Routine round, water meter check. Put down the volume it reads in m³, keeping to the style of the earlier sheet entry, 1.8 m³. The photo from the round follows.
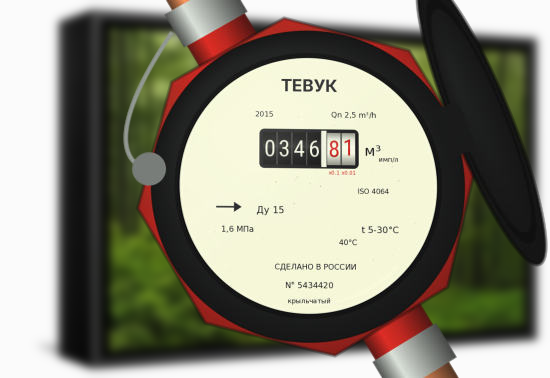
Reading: 346.81 m³
